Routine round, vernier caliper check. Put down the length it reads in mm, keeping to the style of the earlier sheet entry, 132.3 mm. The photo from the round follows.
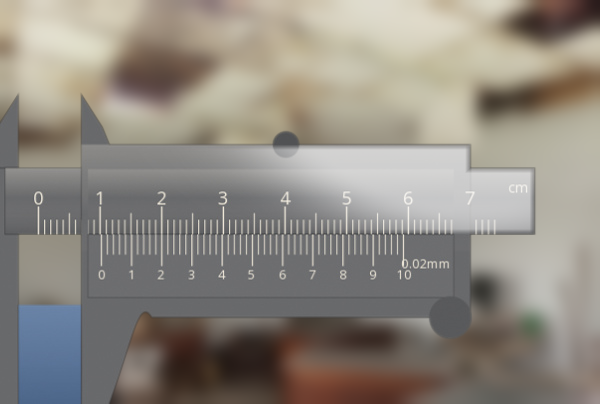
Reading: 10.2 mm
